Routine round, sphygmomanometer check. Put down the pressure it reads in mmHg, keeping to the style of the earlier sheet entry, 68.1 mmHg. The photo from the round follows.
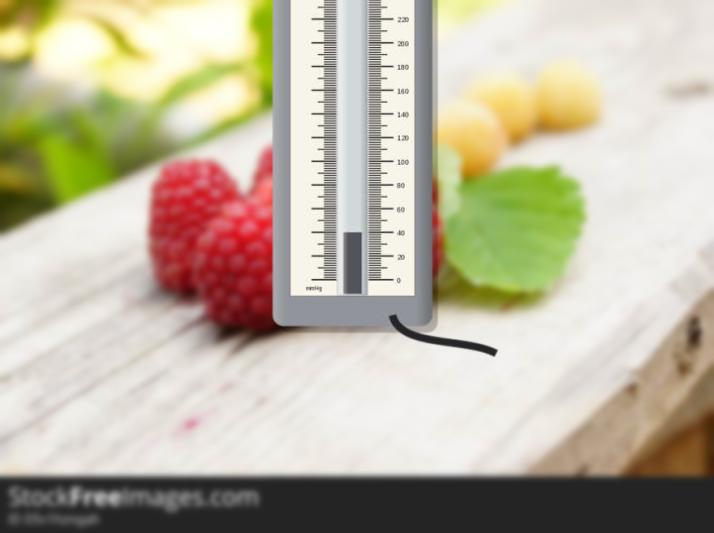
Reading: 40 mmHg
